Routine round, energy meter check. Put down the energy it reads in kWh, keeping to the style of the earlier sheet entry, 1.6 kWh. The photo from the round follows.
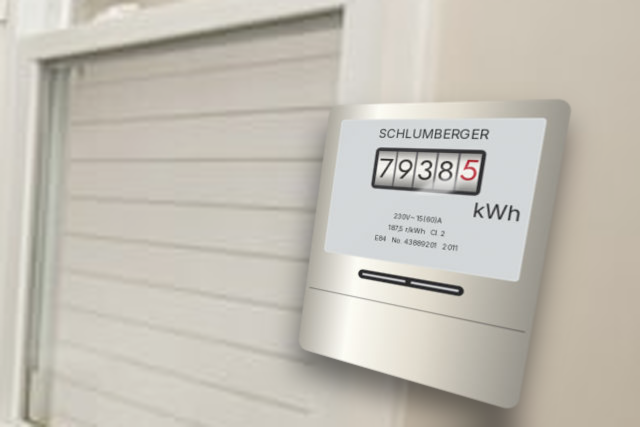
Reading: 7938.5 kWh
